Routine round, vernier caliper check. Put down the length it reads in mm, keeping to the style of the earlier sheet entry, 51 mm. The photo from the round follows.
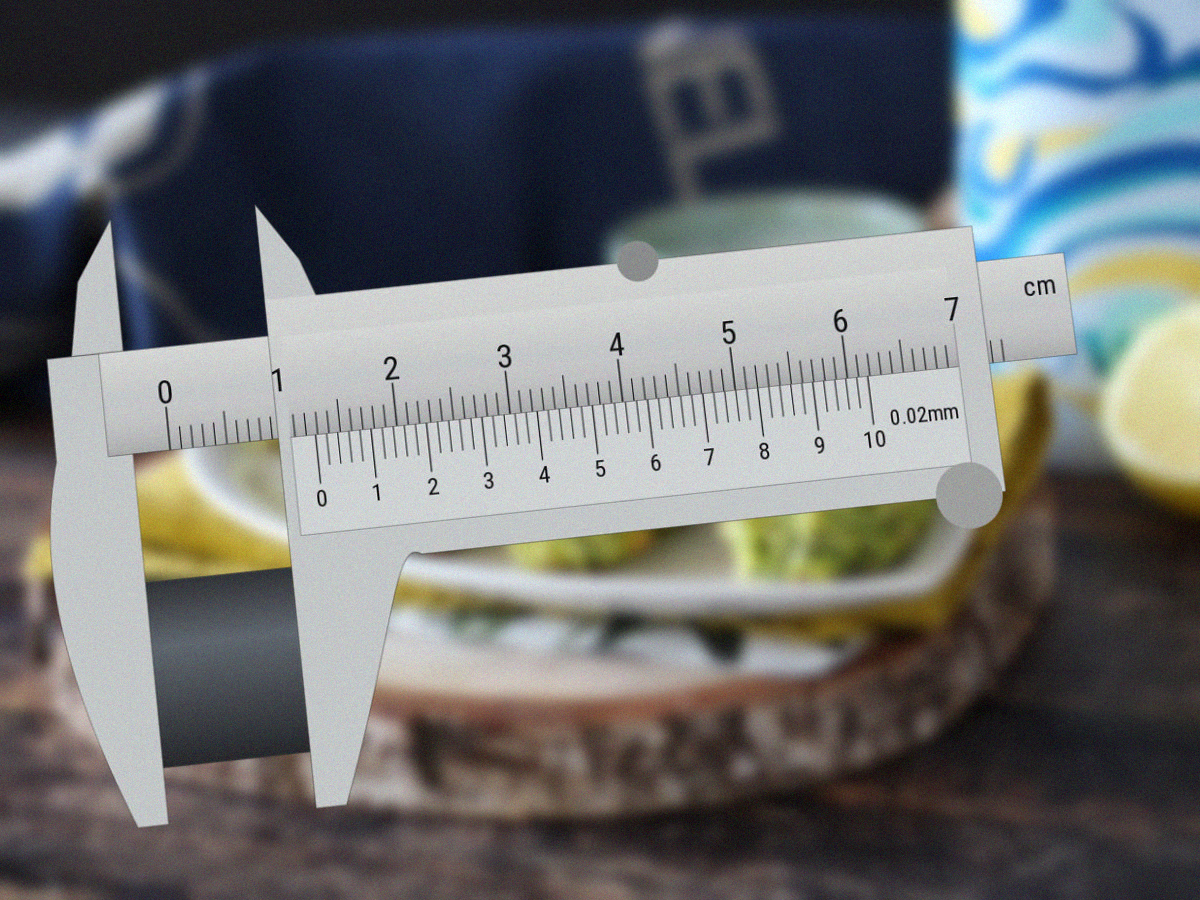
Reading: 12.8 mm
